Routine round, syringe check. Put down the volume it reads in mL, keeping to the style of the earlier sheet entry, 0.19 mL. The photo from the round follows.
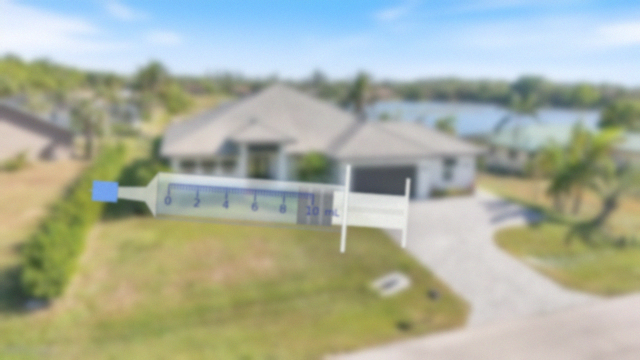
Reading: 9 mL
